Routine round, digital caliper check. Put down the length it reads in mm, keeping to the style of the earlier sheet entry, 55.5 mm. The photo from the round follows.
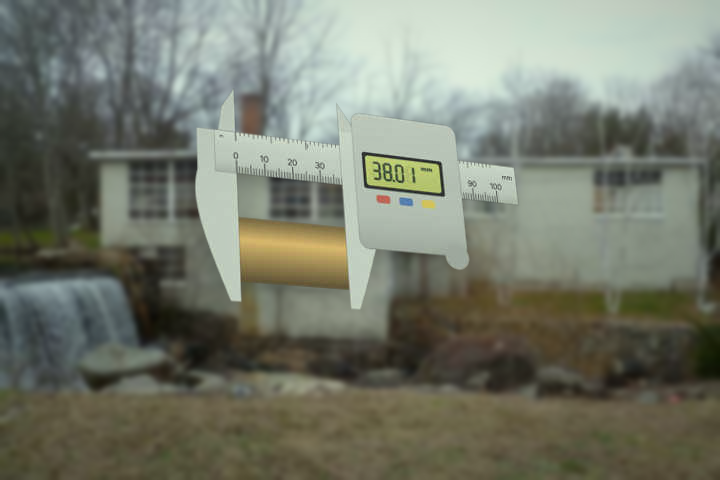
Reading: 38.01 mm
